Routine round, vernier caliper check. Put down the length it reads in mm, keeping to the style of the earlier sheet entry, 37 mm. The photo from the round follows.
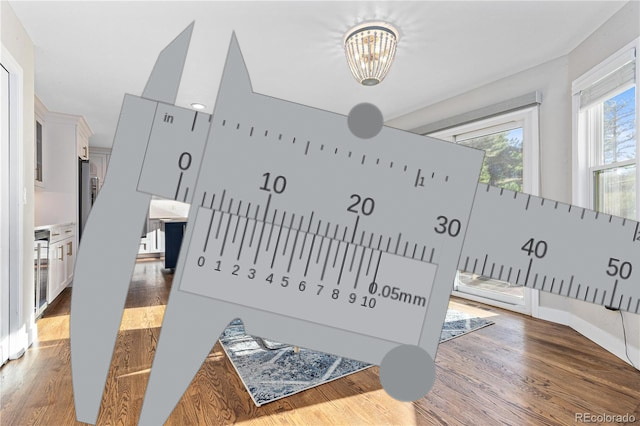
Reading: 4.4 mm
